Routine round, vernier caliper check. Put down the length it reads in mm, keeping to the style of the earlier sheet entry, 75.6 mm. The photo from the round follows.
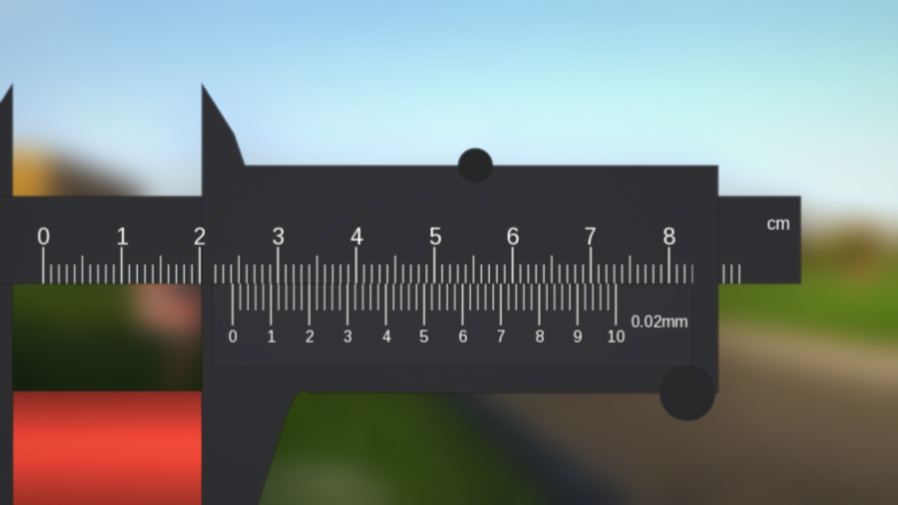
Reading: 24.2 mm
